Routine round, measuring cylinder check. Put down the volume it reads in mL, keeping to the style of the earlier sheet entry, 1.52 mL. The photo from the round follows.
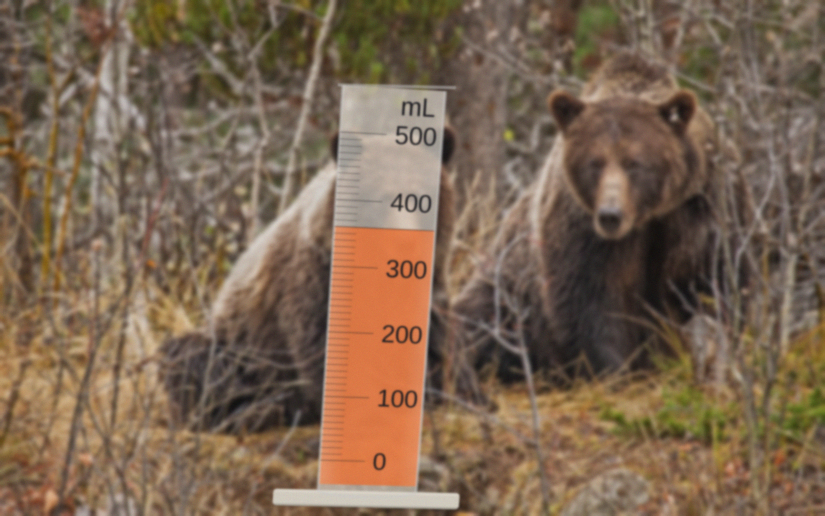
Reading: 360 mL
